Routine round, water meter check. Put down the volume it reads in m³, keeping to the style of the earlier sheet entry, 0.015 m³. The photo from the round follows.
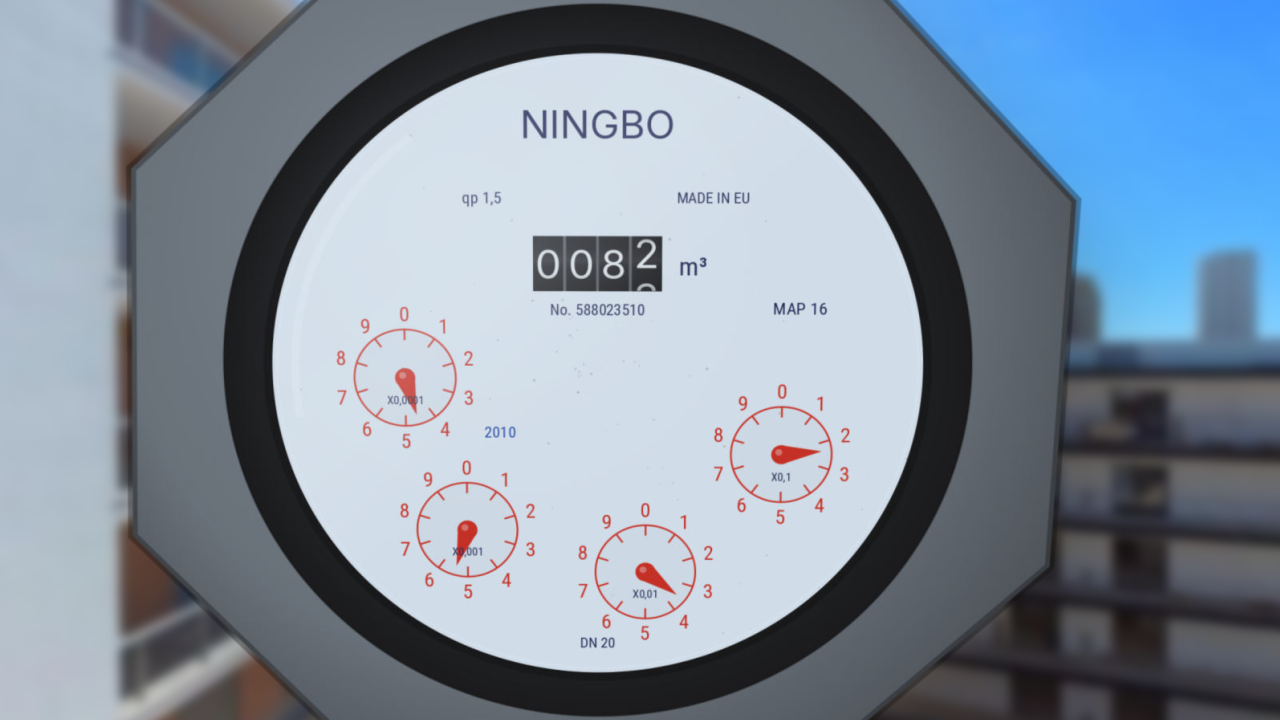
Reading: 82.2354 m³
